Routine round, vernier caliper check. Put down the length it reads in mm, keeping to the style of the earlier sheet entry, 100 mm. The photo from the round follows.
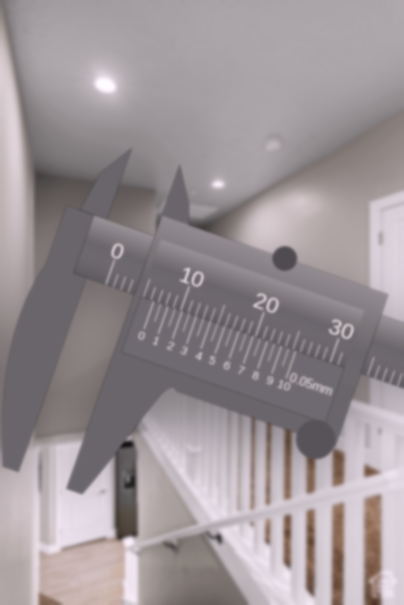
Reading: 6.4 mm
